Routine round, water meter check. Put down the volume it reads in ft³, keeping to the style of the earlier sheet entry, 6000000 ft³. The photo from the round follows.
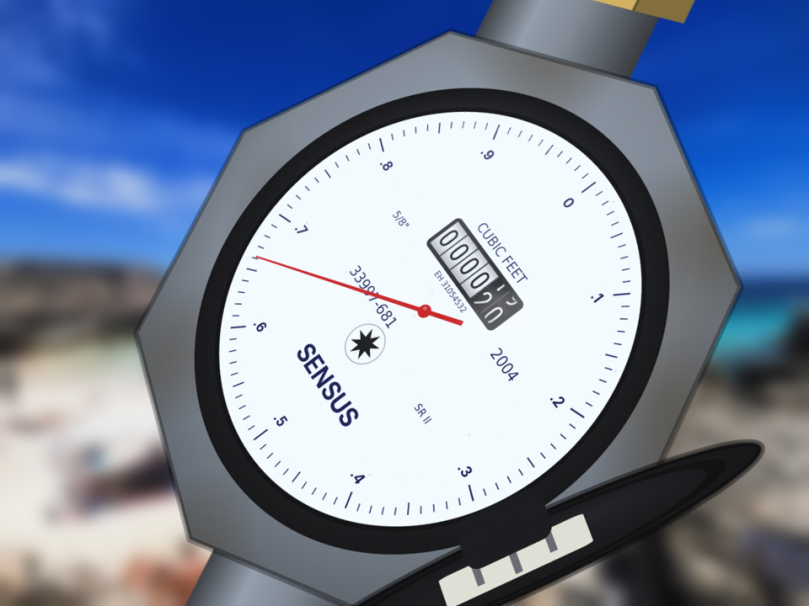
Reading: 19.66 ft³
